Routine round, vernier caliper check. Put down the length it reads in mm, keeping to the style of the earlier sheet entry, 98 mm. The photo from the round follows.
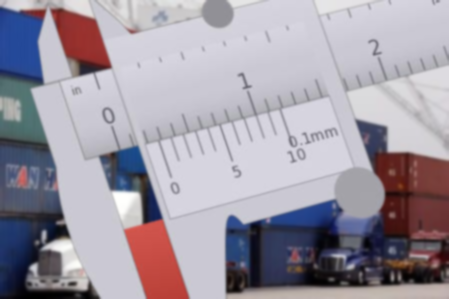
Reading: 2.8 mm
